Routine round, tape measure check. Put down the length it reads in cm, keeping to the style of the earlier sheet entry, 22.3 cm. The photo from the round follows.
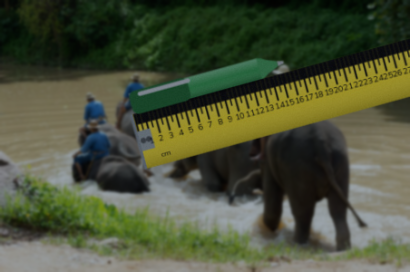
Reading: 15.5 cm
